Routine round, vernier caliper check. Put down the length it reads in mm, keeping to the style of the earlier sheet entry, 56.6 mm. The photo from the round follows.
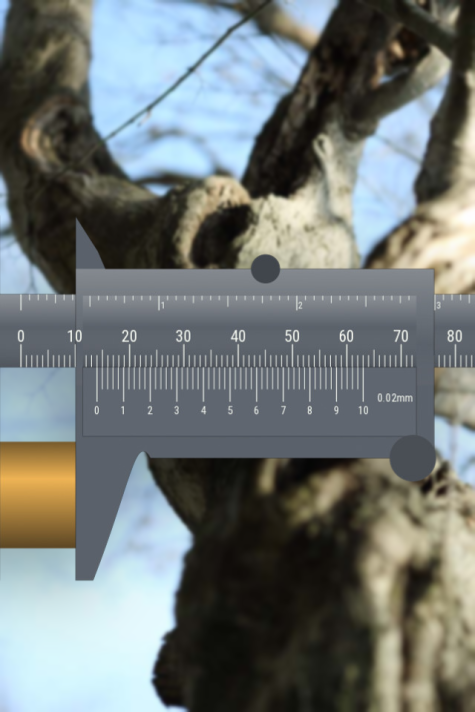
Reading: 14.0 mm
